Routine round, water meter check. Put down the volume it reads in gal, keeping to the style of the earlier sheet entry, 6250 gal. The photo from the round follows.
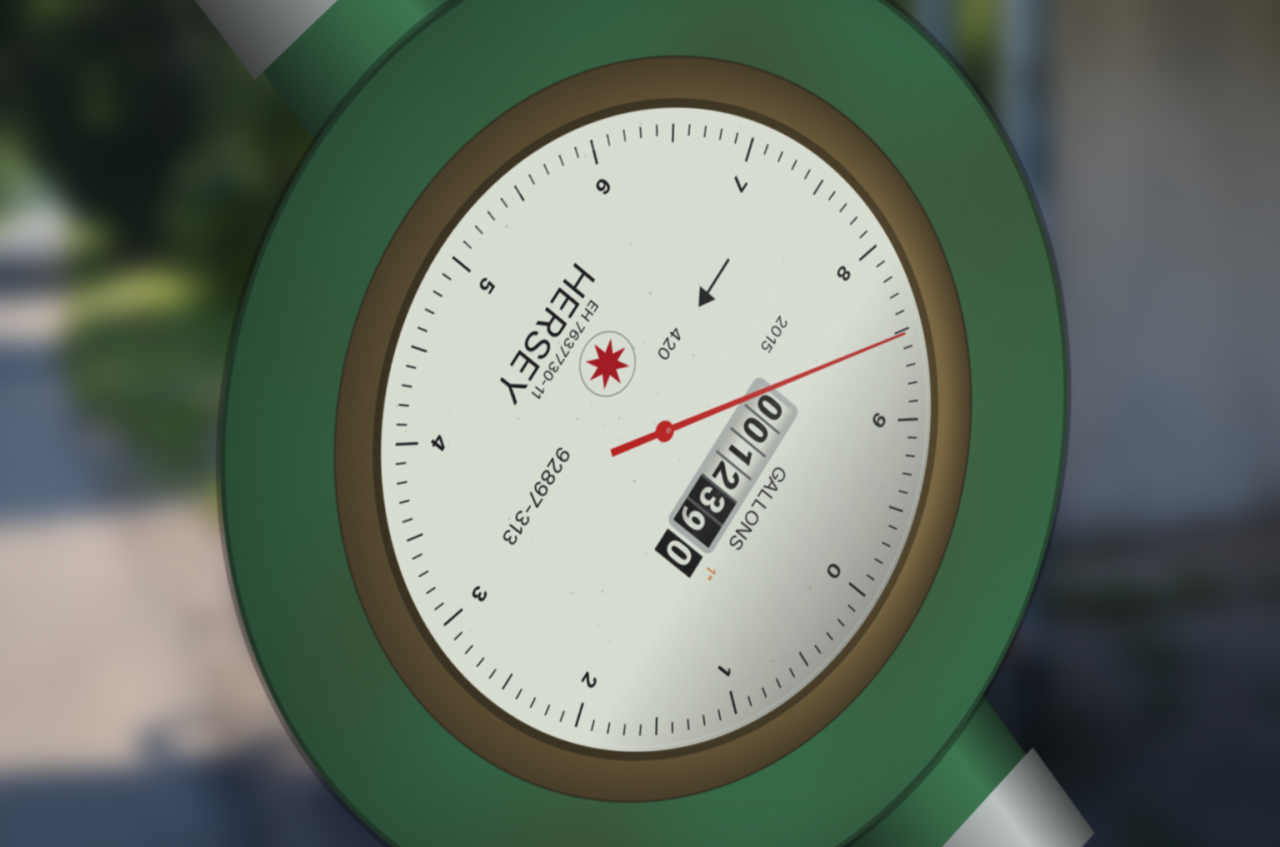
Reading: 12388.5 gal
